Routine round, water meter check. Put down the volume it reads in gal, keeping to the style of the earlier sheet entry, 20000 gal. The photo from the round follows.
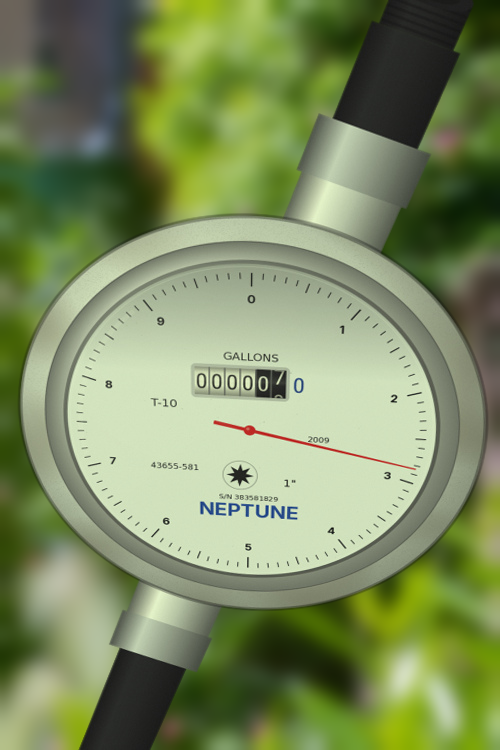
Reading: 72.8 gal
